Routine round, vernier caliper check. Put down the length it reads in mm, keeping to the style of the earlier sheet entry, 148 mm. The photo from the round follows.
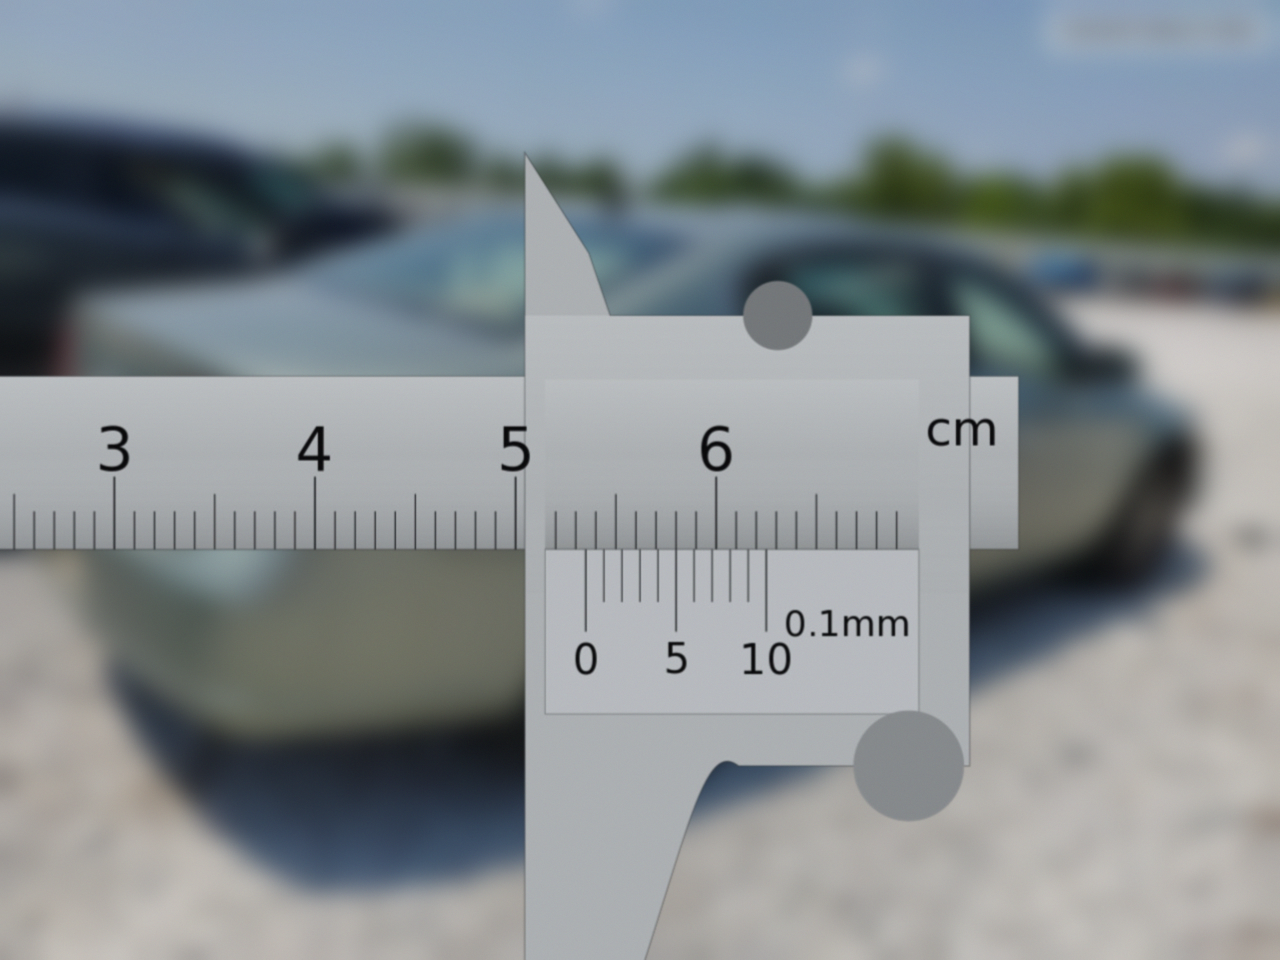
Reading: 53.5 mm
